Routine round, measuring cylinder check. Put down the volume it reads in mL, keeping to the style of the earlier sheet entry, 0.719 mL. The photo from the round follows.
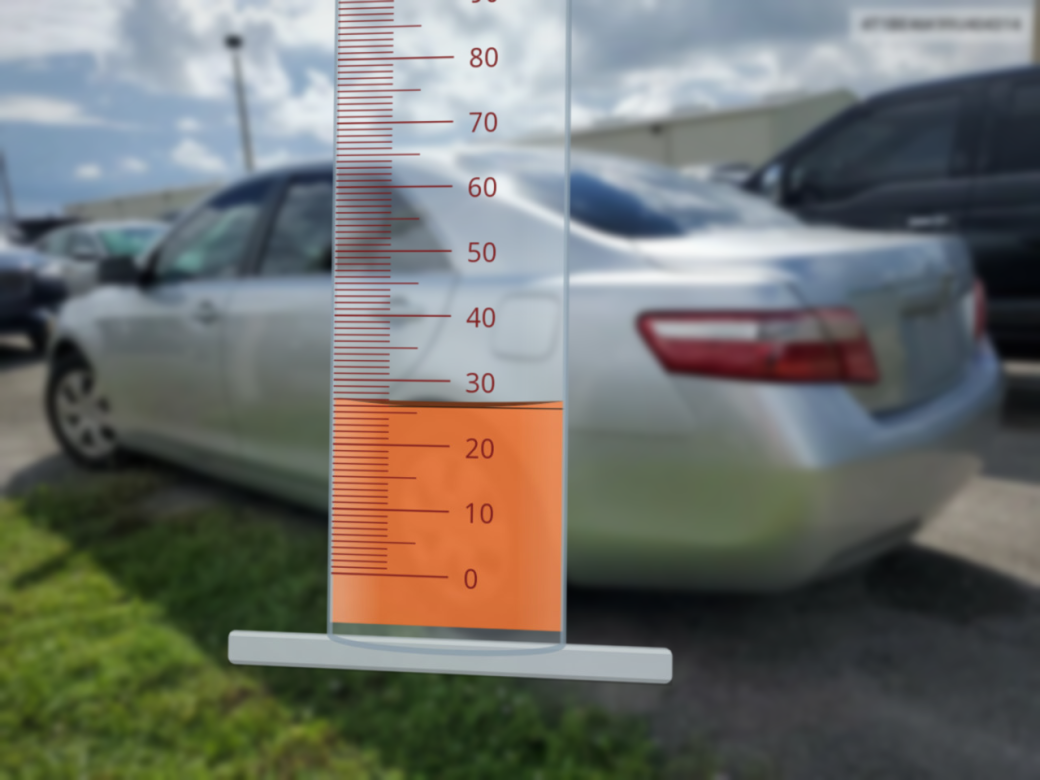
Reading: 26 mL
